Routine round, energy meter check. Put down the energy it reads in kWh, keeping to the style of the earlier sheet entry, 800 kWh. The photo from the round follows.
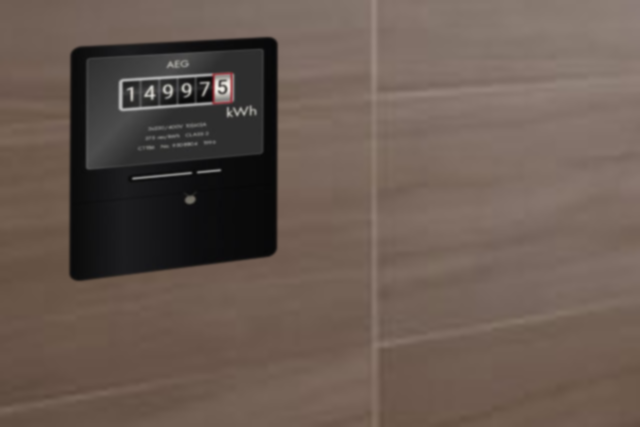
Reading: 14997.5 kWh
